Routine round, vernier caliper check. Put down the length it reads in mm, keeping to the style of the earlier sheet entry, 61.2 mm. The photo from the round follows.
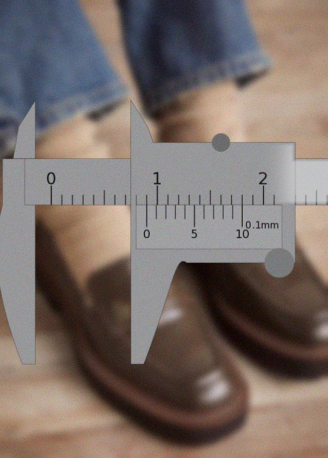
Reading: 9.0 mm
